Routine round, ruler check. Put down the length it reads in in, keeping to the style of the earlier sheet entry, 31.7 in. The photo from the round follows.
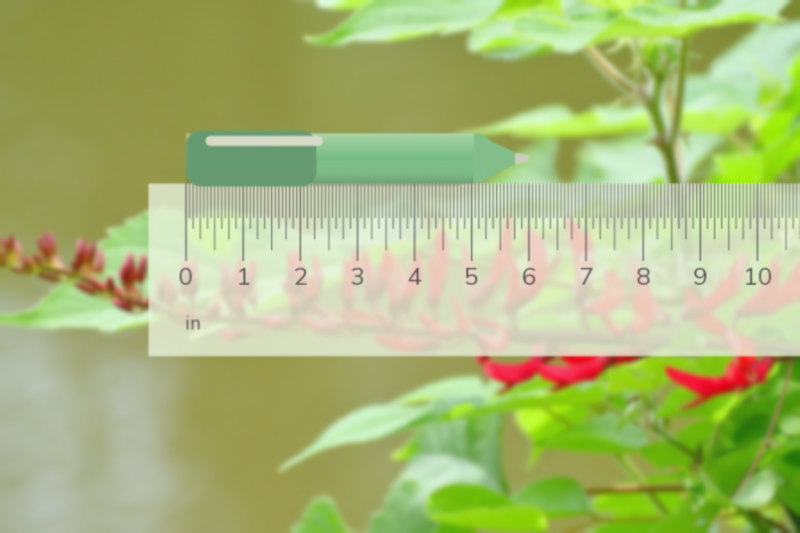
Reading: 6 in
